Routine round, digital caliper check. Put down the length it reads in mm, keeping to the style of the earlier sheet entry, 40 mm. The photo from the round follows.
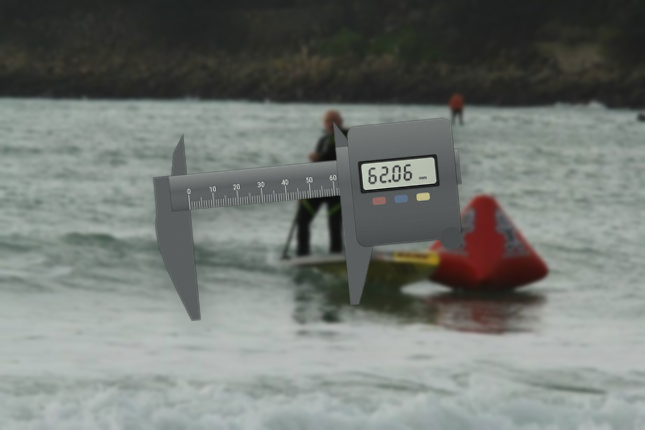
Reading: 62.06 mm
